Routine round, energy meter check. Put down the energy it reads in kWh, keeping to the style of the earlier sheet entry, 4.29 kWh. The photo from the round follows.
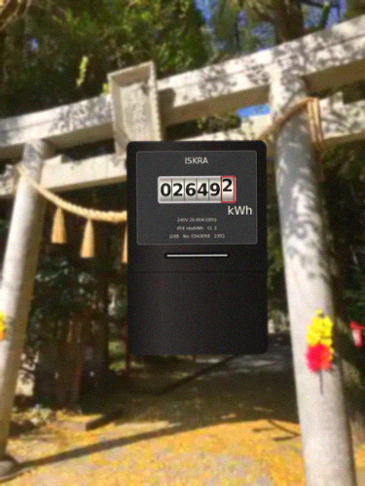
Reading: 2649.2 kWh
